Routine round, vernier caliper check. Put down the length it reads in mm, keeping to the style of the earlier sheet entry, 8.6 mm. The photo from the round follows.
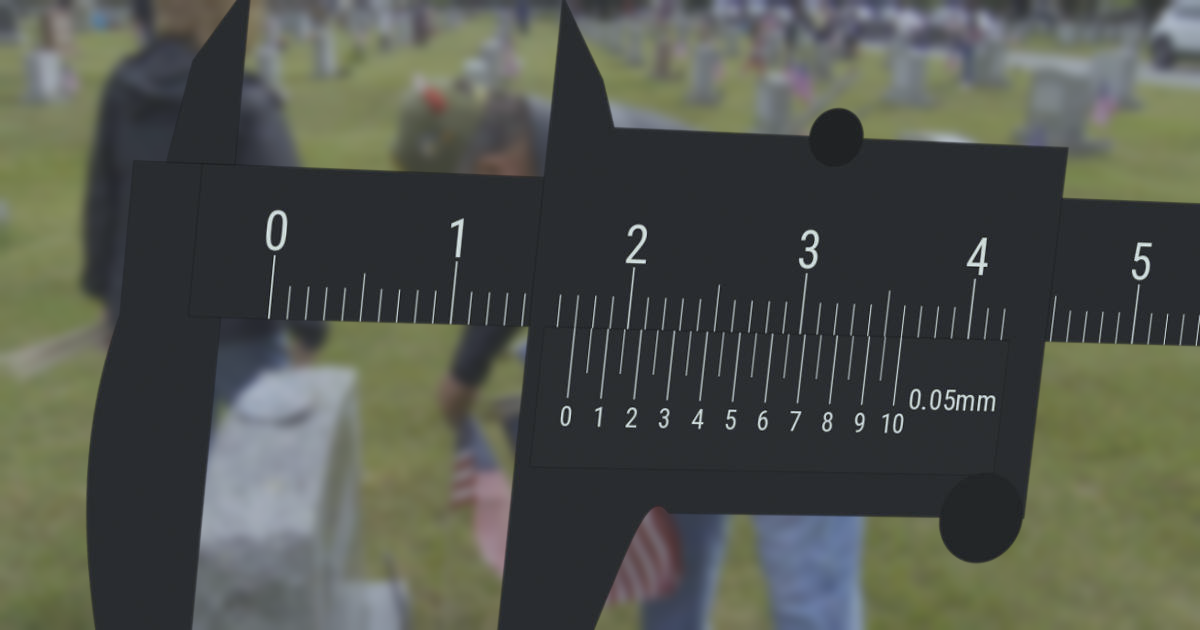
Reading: 17.0 mm
